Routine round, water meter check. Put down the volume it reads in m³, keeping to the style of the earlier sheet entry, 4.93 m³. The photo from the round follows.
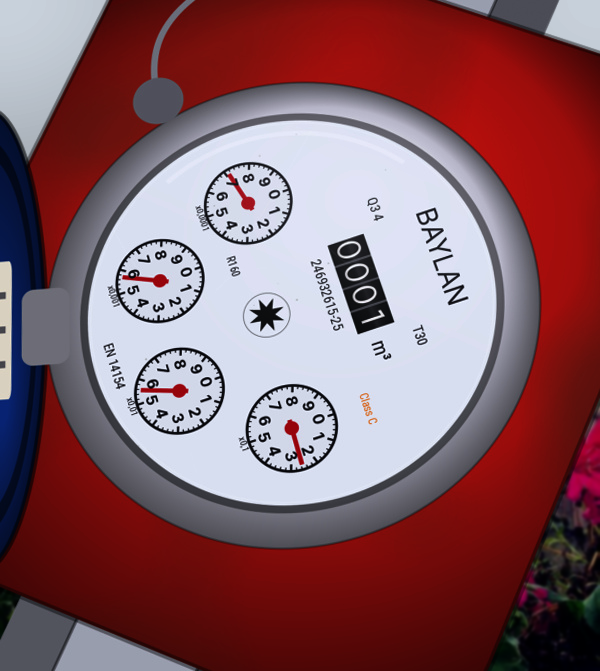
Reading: 1.2557 m³
